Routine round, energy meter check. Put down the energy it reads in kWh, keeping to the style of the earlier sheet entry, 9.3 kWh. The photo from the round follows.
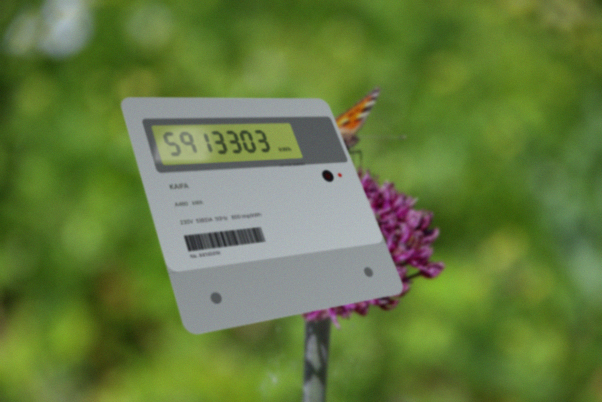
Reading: 5913303 kWh
